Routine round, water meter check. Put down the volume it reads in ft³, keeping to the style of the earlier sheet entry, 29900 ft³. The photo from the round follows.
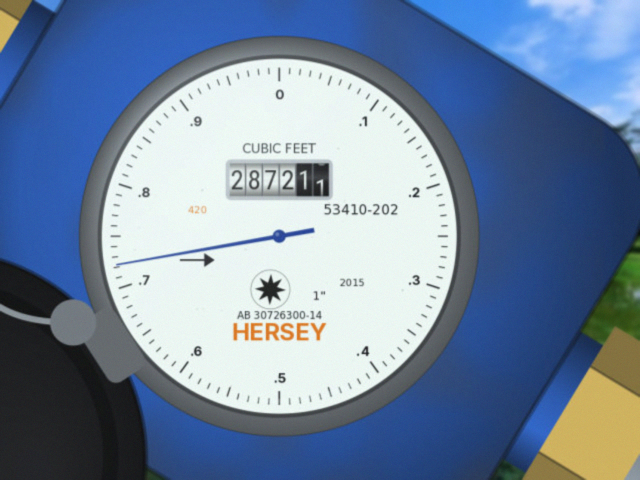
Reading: 287210.72 ft³
